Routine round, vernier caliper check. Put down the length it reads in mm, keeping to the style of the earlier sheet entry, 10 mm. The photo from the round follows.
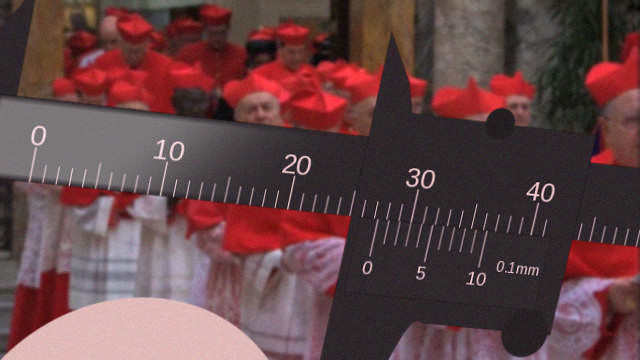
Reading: 27.3 mm
